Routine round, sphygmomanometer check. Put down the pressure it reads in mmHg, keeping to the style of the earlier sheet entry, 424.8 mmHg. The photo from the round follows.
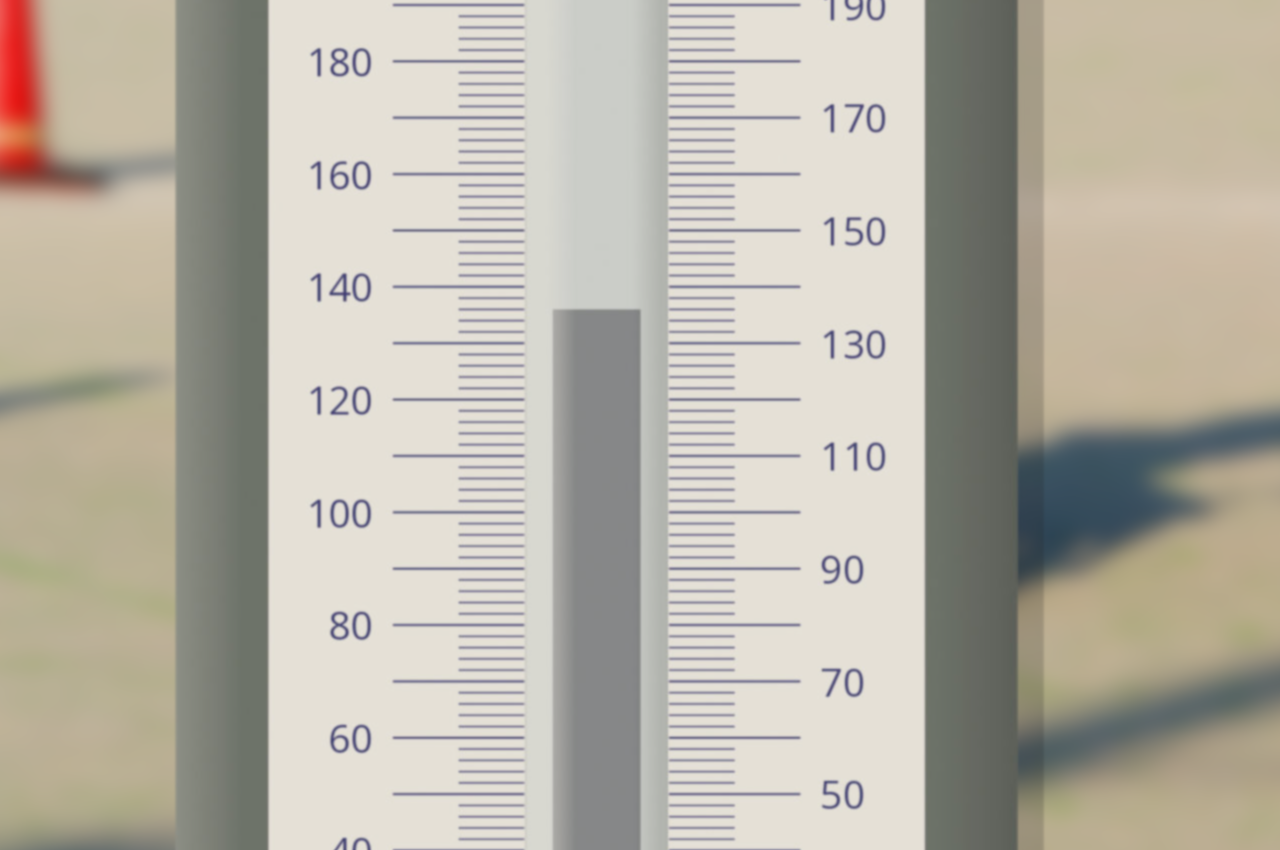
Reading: 136 mmHg
